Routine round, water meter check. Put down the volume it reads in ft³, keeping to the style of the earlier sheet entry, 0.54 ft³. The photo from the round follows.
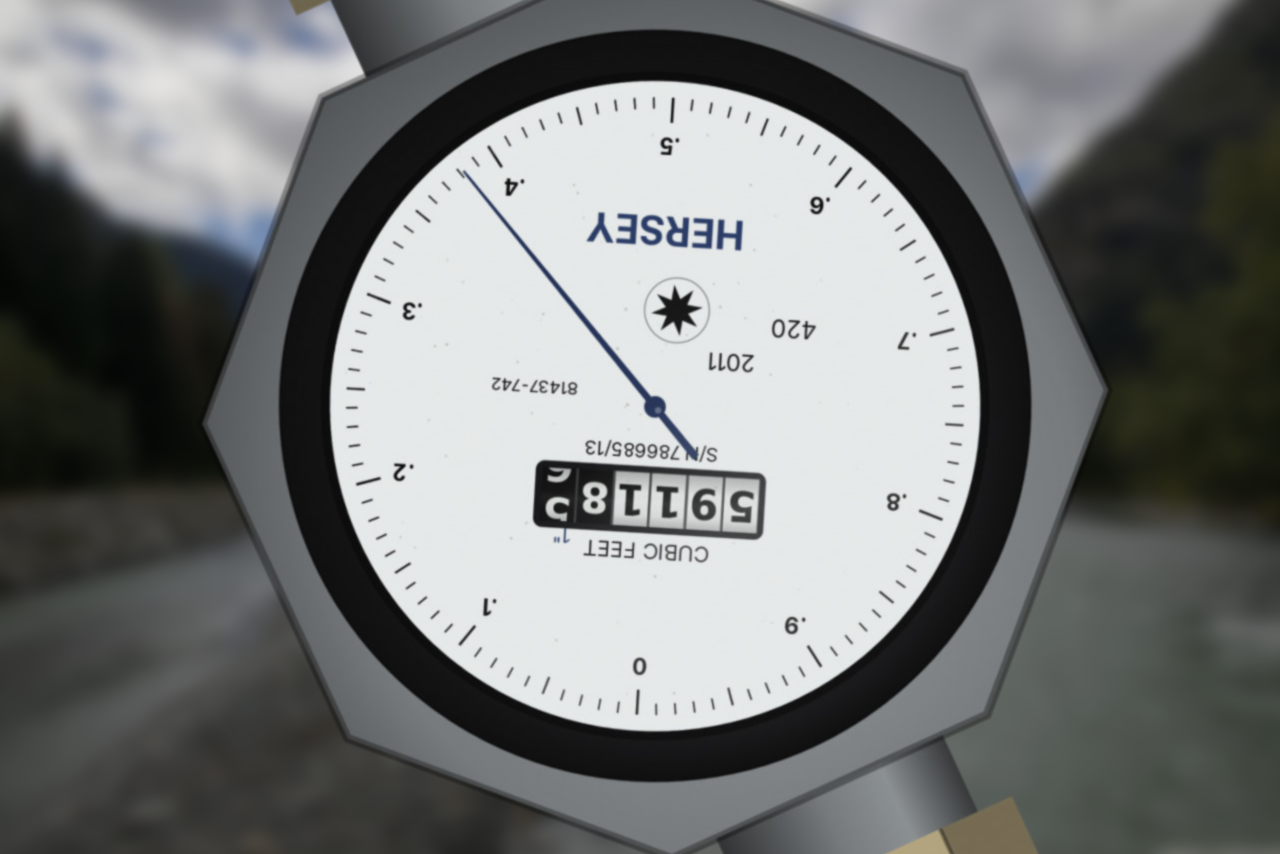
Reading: 591185.38 ft³
